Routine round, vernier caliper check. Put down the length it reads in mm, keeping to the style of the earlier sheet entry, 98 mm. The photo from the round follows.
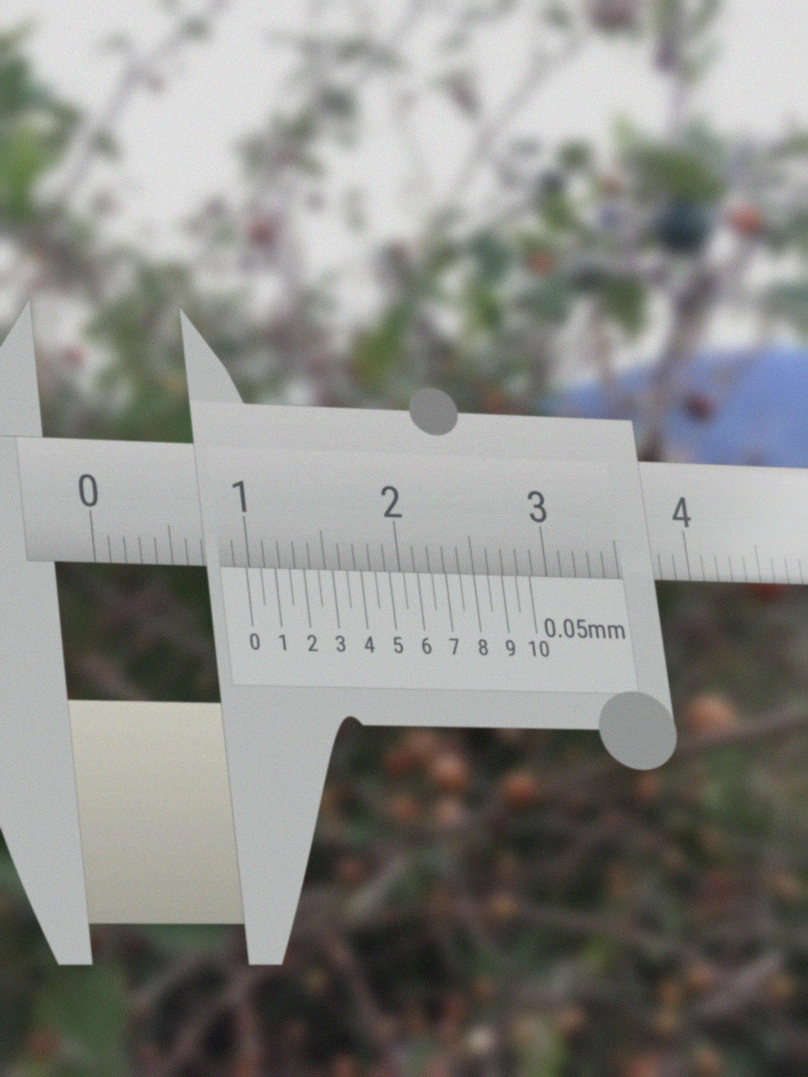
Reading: 9.8 mm
